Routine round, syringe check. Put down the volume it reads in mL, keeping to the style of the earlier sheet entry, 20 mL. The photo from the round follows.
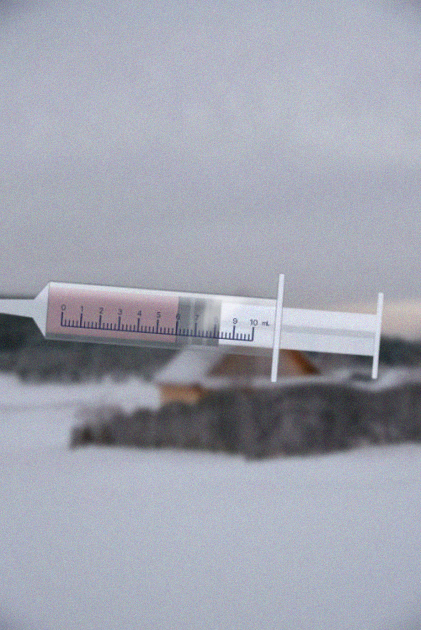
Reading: 6 mL
